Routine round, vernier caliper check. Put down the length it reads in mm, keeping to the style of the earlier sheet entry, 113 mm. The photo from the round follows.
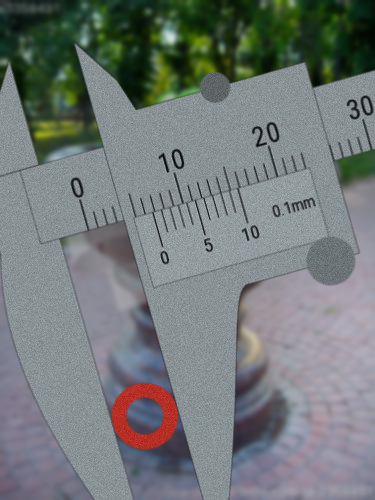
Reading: 6.8 mm
